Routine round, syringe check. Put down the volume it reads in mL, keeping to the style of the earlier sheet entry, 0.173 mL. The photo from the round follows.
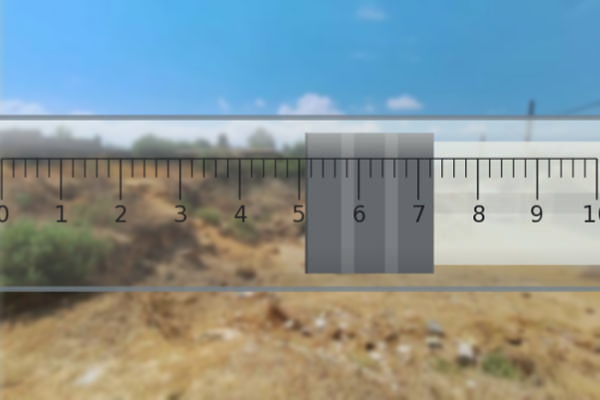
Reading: 5.1 mL
